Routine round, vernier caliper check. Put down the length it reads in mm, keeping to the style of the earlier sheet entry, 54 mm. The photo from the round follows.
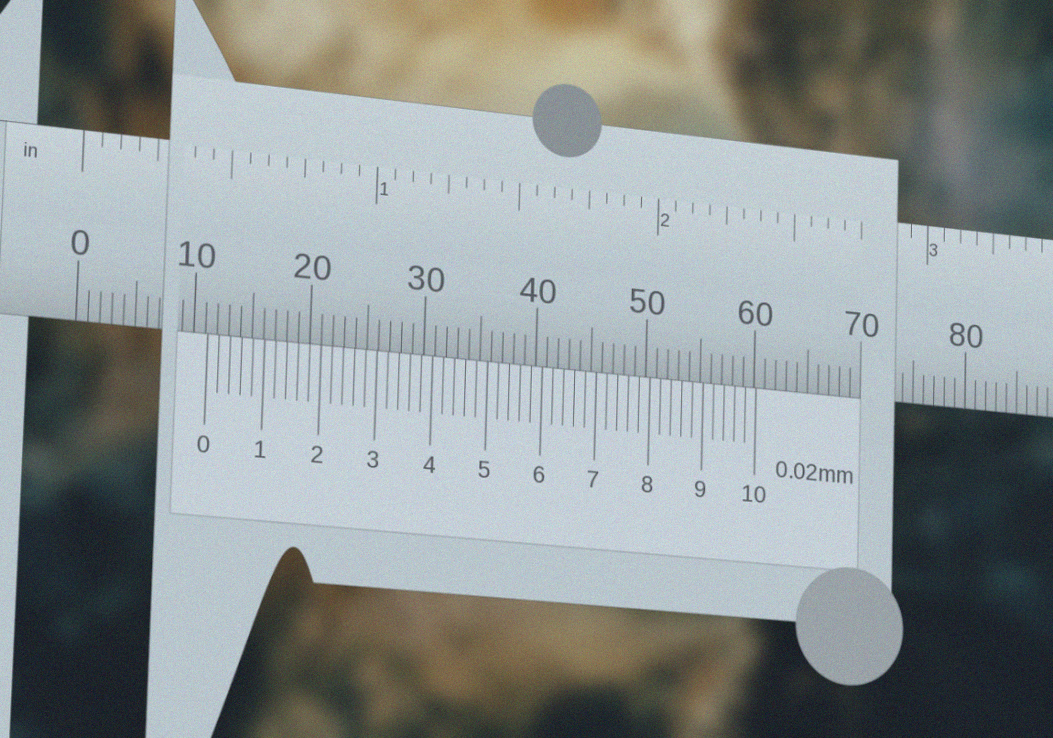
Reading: 11.2 mm
